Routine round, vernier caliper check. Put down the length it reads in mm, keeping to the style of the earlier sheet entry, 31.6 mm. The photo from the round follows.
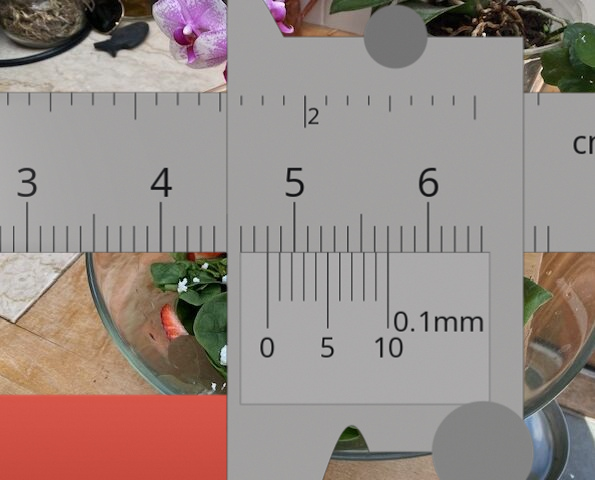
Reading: 48.0 mm
